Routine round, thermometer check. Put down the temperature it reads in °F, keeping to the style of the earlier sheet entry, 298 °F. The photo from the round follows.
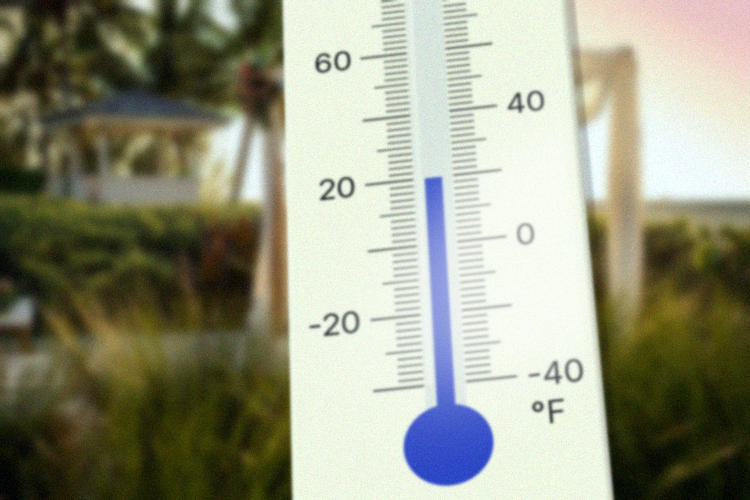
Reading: 20 °F
